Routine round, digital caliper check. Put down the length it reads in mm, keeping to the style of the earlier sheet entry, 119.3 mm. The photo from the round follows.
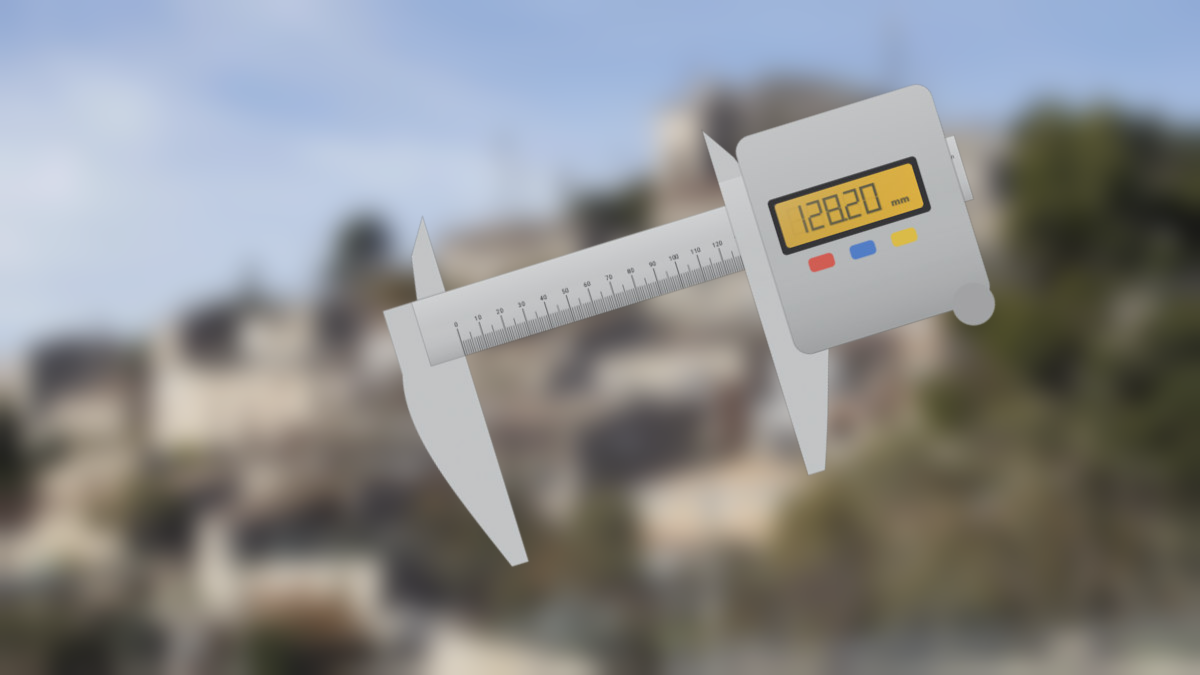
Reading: 128.20 mm
